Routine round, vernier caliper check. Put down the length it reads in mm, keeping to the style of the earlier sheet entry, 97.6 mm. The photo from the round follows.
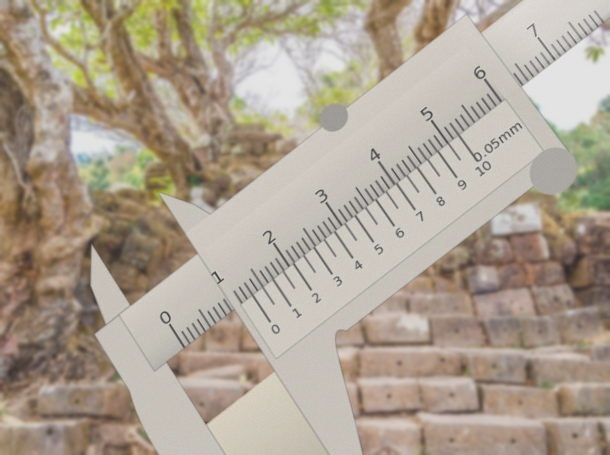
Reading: 13.0 mm
